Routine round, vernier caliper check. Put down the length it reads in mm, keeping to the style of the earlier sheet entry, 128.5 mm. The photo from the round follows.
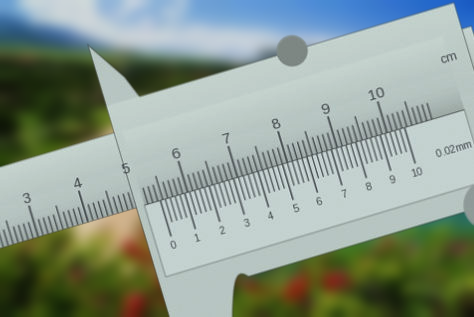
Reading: 54.5 mm
